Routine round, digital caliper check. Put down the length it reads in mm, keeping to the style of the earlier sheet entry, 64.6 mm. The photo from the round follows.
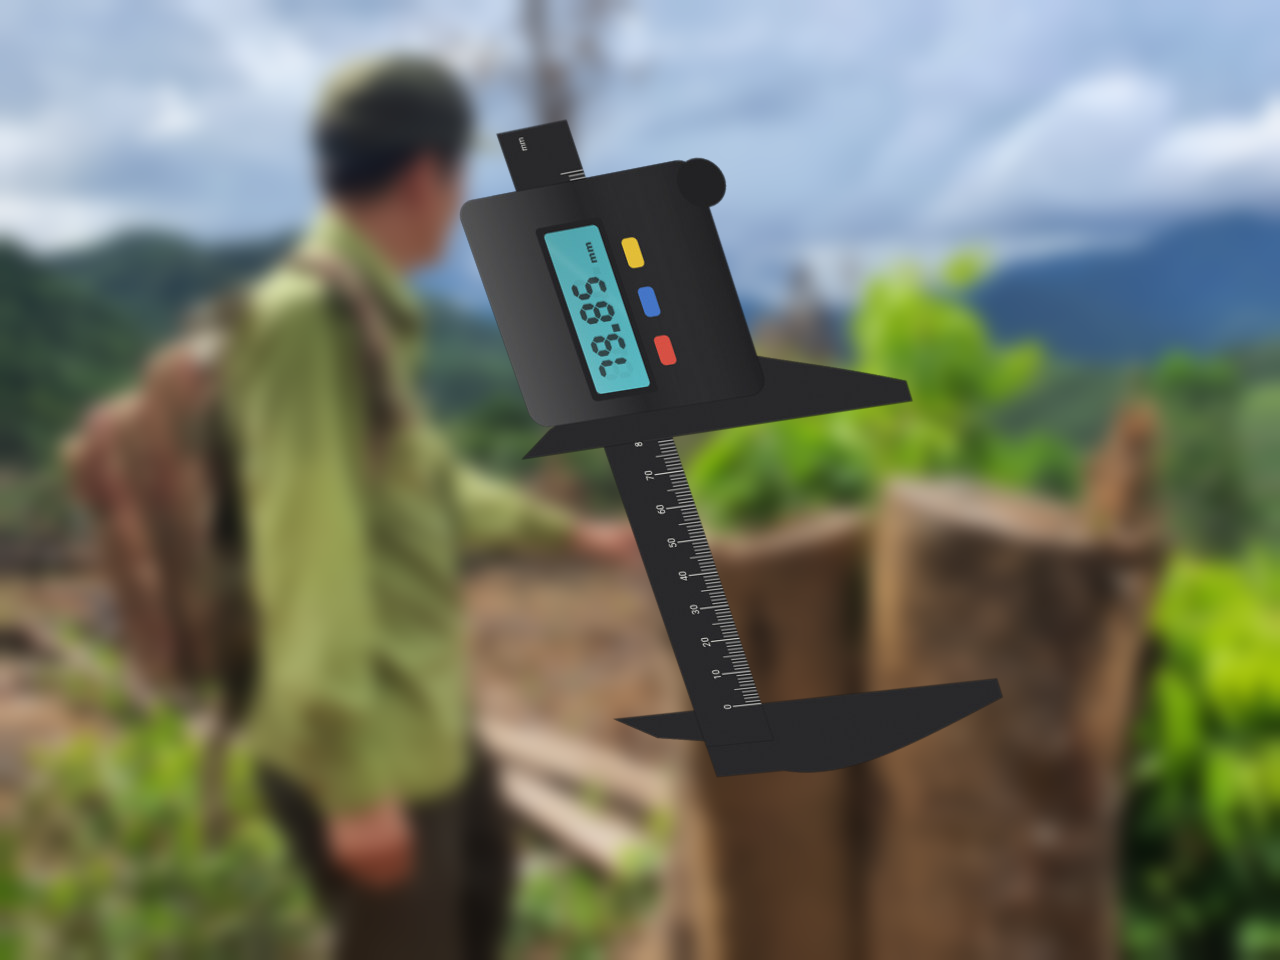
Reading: 79.85 mm
